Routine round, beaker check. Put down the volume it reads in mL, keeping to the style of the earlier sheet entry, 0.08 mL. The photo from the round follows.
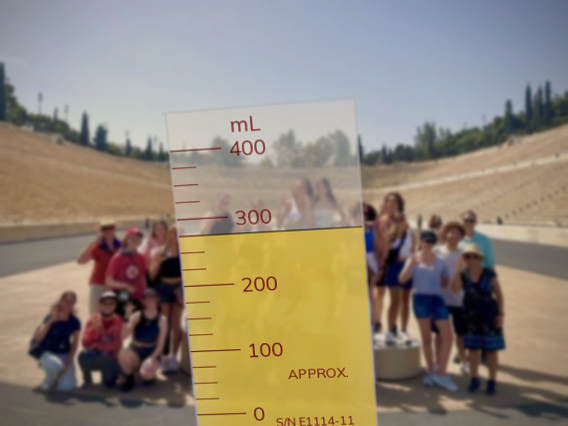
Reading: 275 mL
